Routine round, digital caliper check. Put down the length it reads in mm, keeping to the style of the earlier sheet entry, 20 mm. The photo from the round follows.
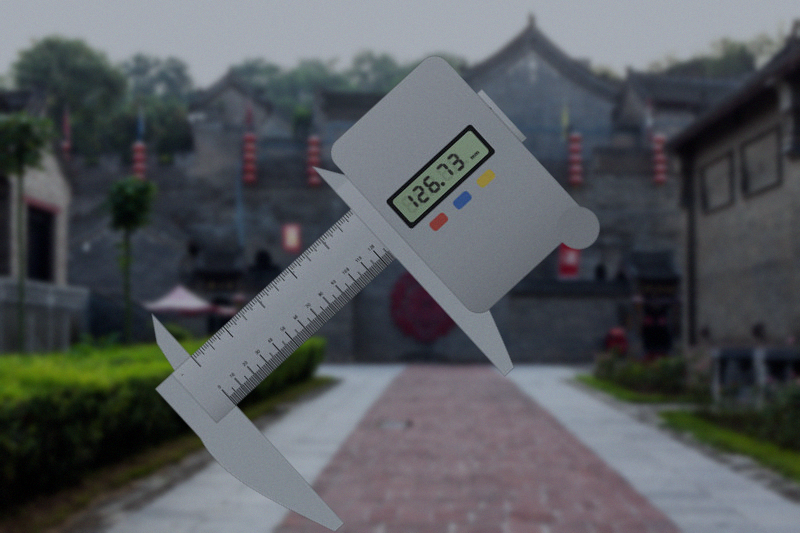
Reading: 126.73 mm
